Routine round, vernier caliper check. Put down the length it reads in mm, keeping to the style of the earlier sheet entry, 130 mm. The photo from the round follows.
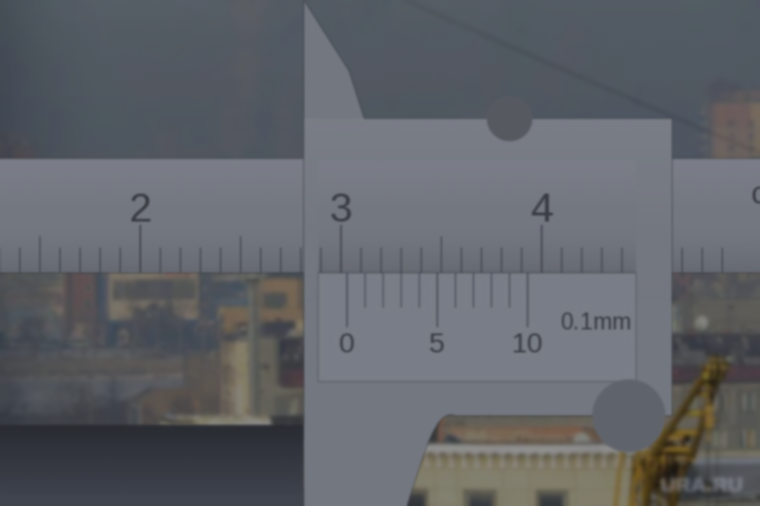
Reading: 30.3 mm
